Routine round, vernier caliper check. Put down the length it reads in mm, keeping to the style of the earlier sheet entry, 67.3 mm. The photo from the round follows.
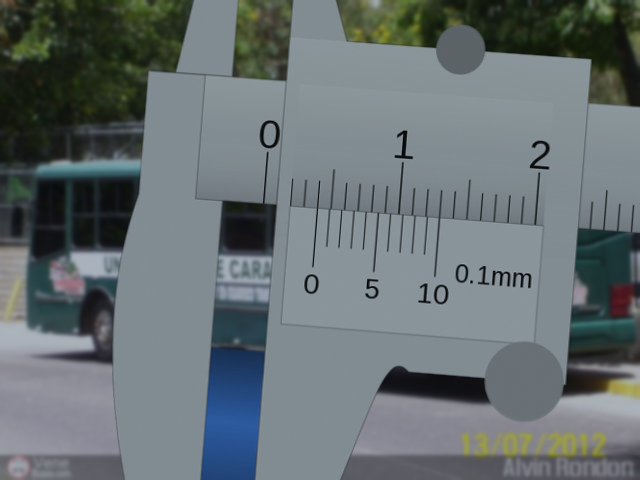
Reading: 4.0 mm
